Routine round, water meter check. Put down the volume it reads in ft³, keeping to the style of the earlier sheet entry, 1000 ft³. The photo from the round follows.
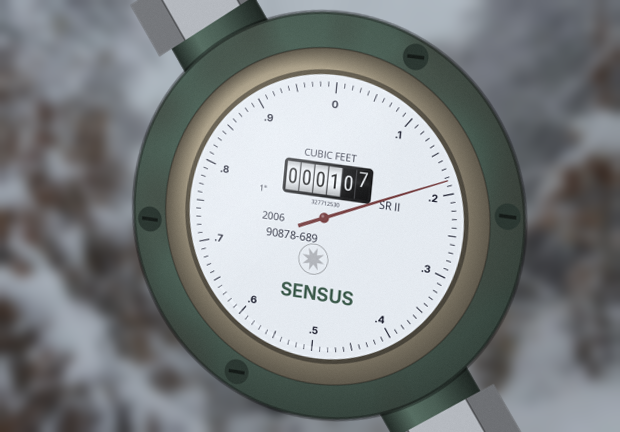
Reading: 107.18 ft³
